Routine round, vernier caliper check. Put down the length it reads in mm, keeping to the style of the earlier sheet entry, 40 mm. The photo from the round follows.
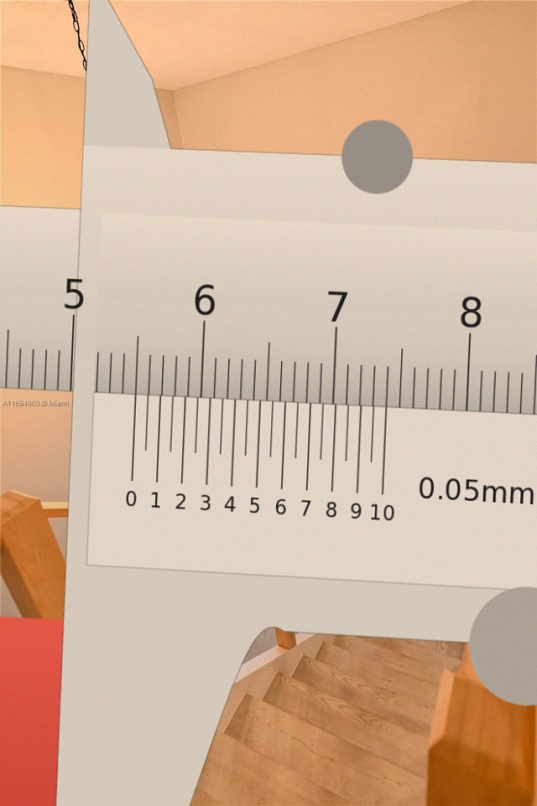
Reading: 55.0 mm
